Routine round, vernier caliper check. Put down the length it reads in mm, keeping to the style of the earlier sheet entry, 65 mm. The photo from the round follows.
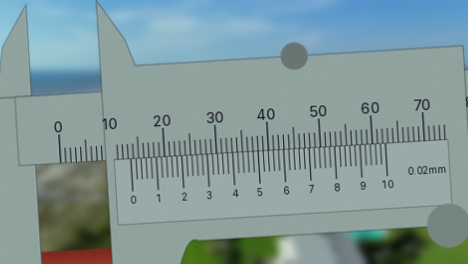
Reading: 13.5 mm
